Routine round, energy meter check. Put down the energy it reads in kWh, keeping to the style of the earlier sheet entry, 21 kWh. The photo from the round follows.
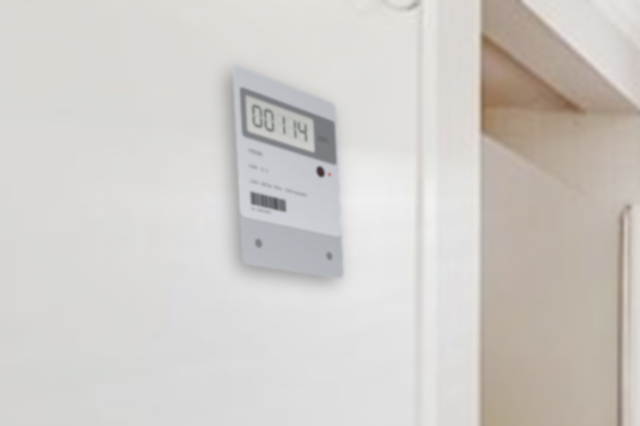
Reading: 114 kWh
